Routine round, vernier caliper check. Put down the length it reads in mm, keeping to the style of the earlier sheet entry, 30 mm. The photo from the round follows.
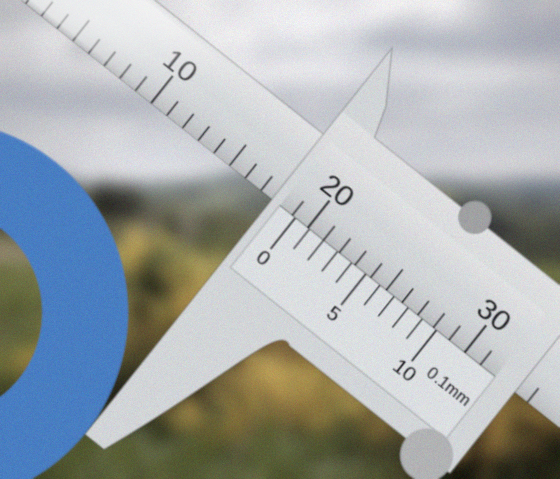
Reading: 19.2 mm
